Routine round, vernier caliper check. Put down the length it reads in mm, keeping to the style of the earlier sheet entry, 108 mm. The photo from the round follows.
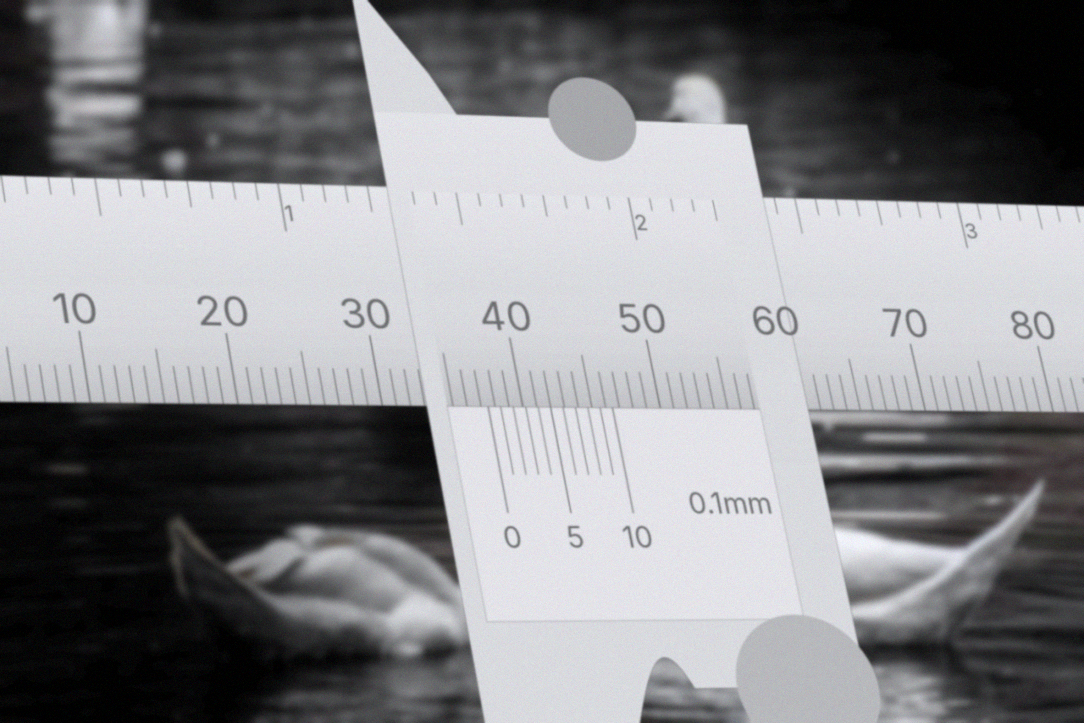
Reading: 37.5 mm
